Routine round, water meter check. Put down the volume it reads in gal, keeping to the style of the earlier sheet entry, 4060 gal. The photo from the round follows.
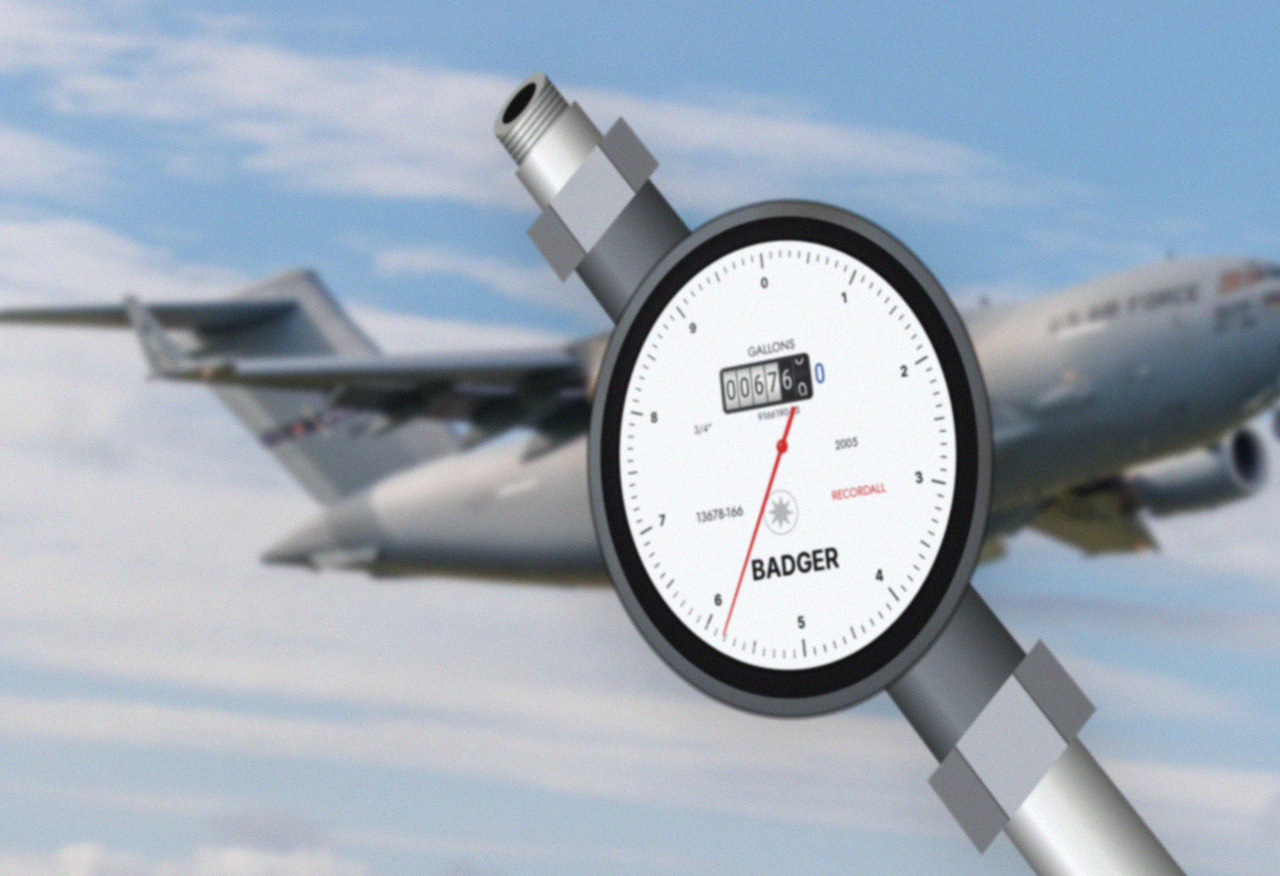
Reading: 67685.8 gal
